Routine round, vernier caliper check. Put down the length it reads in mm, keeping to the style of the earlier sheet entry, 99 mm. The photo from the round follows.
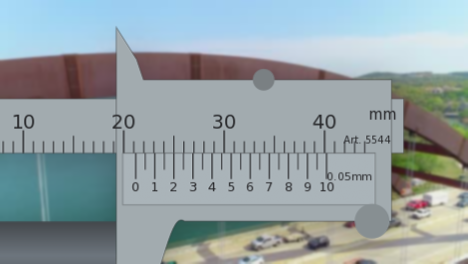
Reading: 21.2 mm
